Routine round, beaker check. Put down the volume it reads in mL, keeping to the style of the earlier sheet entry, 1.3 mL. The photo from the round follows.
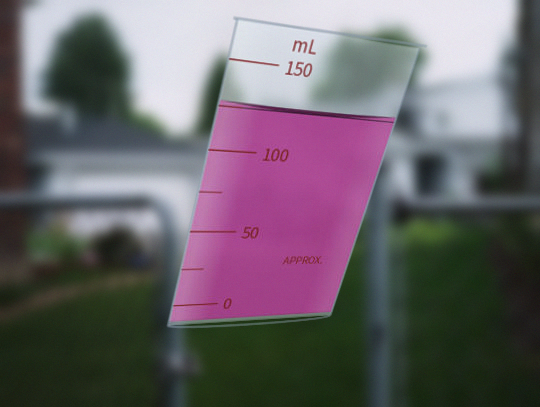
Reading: 125 mL
